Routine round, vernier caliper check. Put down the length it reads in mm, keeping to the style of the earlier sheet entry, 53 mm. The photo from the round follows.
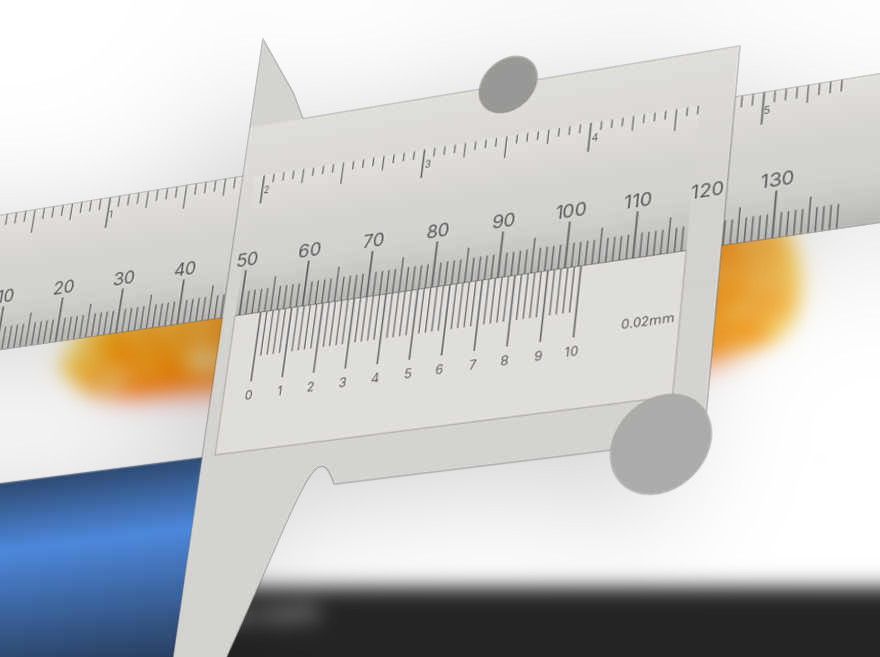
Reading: 53.4 mm
